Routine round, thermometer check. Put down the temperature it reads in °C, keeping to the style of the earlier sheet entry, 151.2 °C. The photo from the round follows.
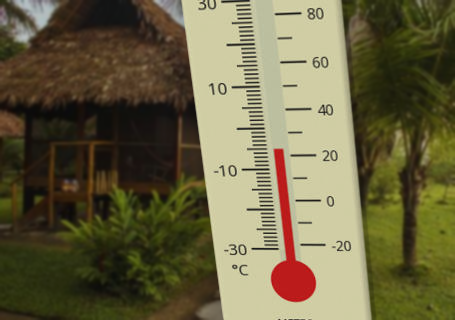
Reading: -5 °C
